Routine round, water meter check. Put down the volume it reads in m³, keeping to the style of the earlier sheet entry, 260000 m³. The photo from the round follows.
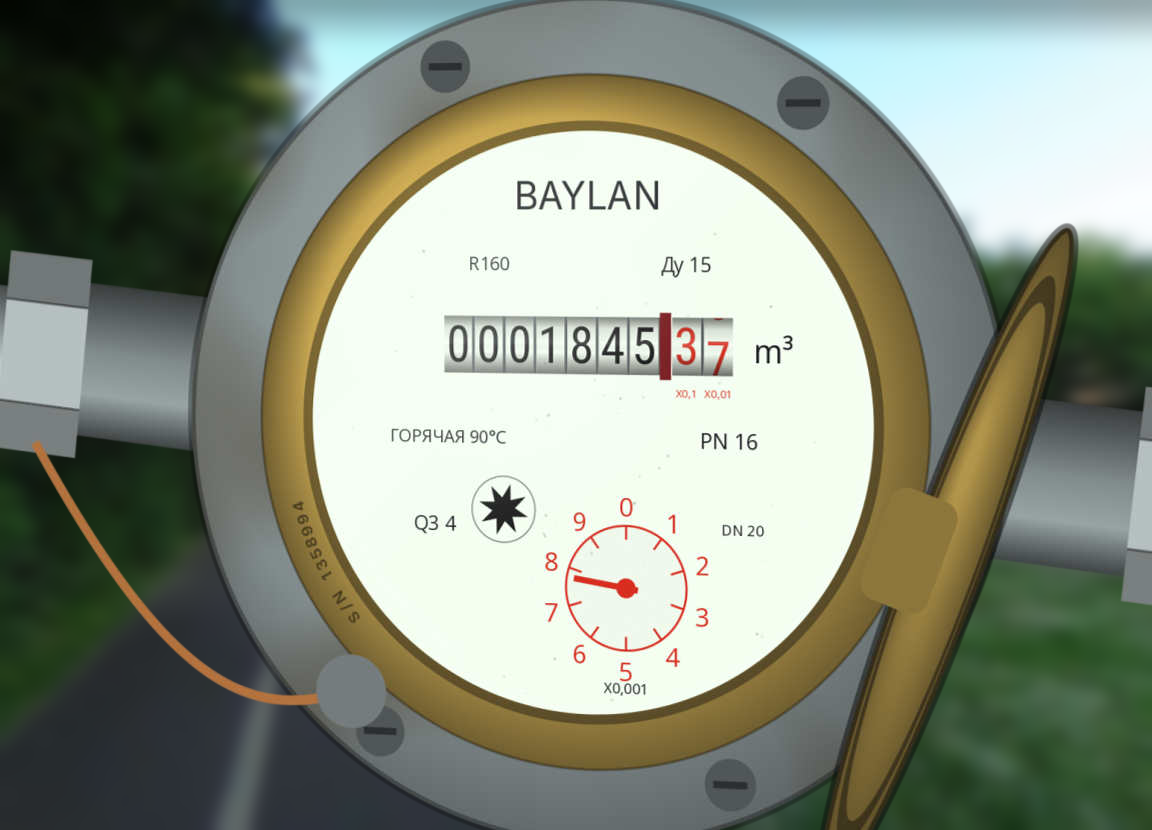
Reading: 1845.367 m³
